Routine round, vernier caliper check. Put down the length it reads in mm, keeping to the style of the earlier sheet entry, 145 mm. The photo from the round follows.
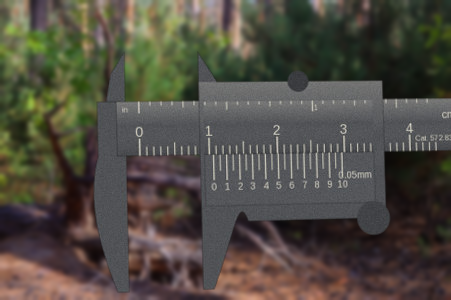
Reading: 10.6 mm
